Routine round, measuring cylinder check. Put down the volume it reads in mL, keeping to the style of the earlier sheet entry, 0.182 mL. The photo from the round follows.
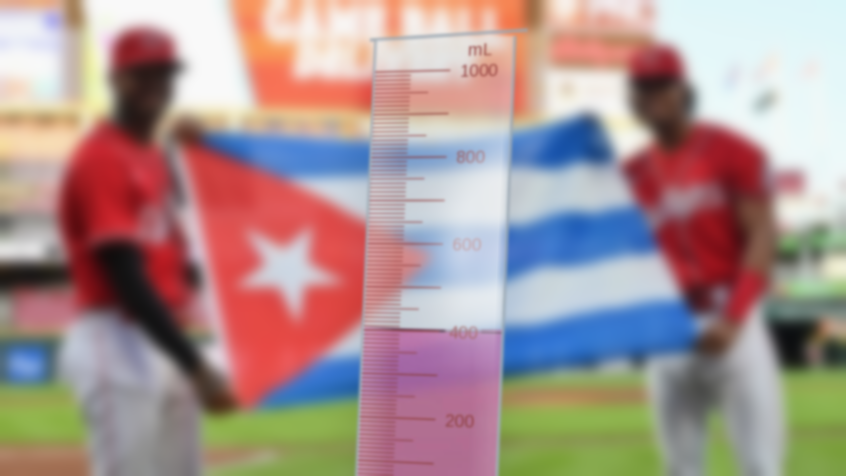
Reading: 400 mL
